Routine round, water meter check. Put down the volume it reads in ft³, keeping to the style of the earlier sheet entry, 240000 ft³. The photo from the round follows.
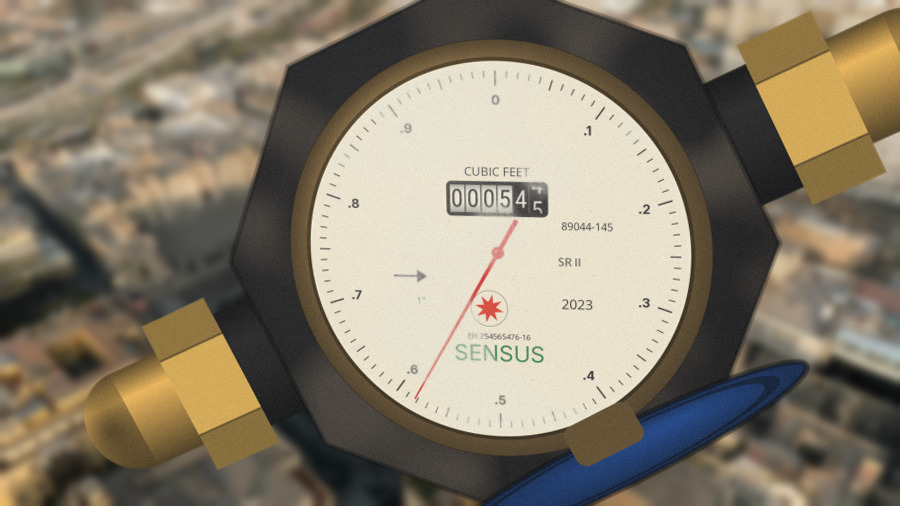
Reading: 544.58 ft³
